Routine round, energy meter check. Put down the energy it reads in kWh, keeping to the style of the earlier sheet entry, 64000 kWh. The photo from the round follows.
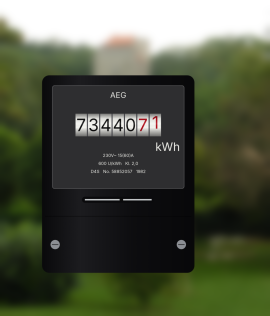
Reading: 73440.71 kWh
